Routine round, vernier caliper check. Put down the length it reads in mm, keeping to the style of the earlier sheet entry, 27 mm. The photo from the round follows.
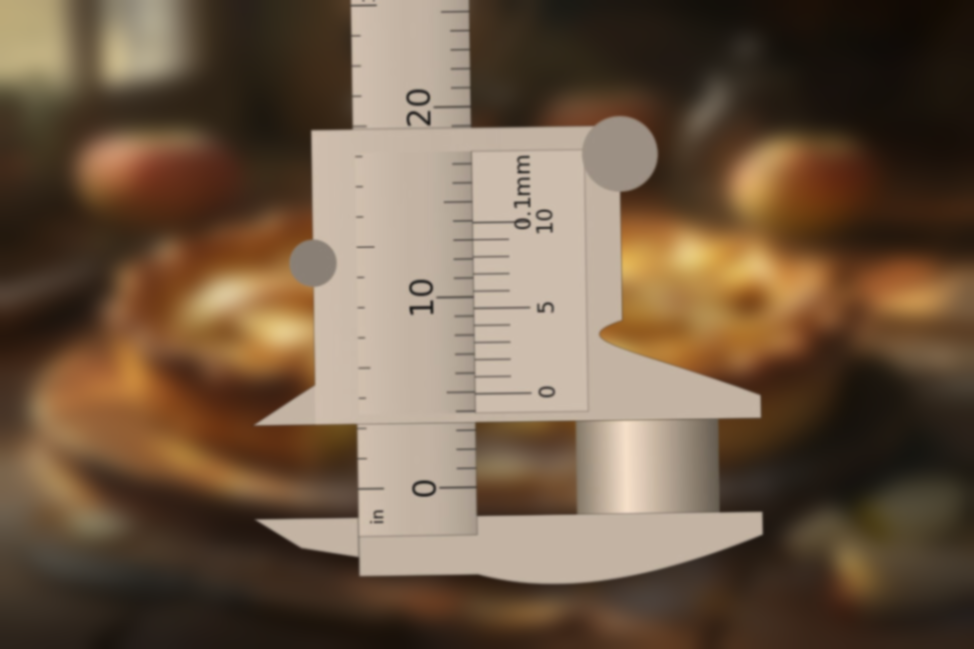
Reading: 4.9 mm
